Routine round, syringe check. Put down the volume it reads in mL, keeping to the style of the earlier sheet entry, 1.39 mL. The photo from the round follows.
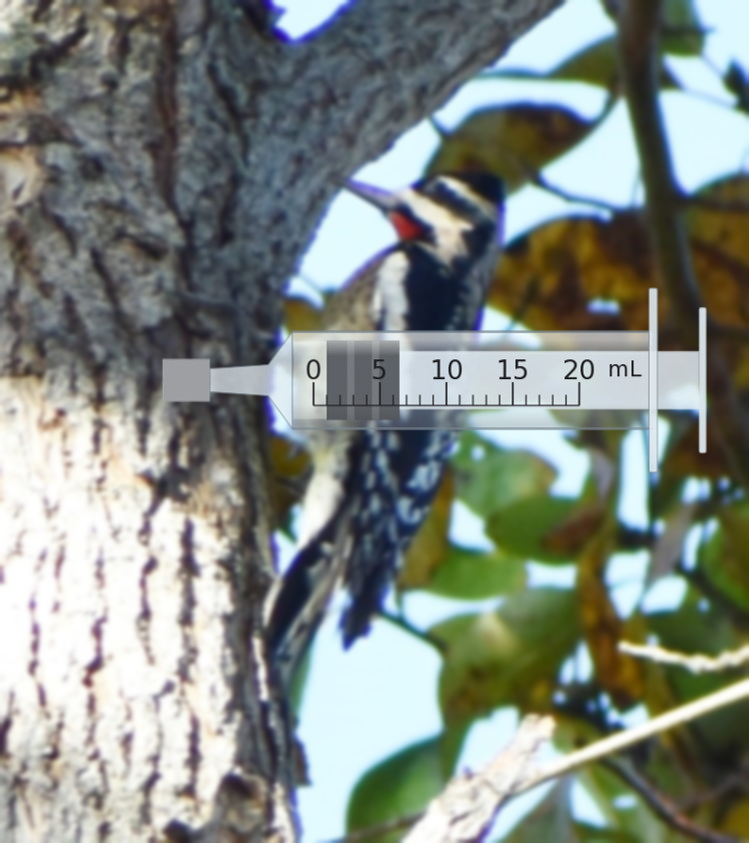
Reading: 1 mL
